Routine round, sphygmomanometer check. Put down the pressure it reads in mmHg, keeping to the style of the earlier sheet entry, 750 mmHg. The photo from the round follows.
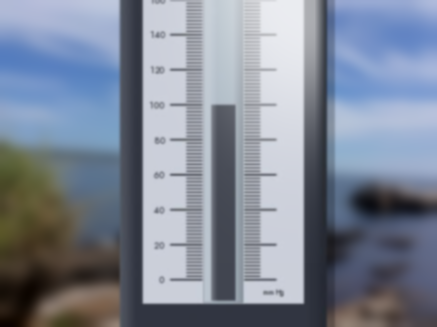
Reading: 100 mmHg
